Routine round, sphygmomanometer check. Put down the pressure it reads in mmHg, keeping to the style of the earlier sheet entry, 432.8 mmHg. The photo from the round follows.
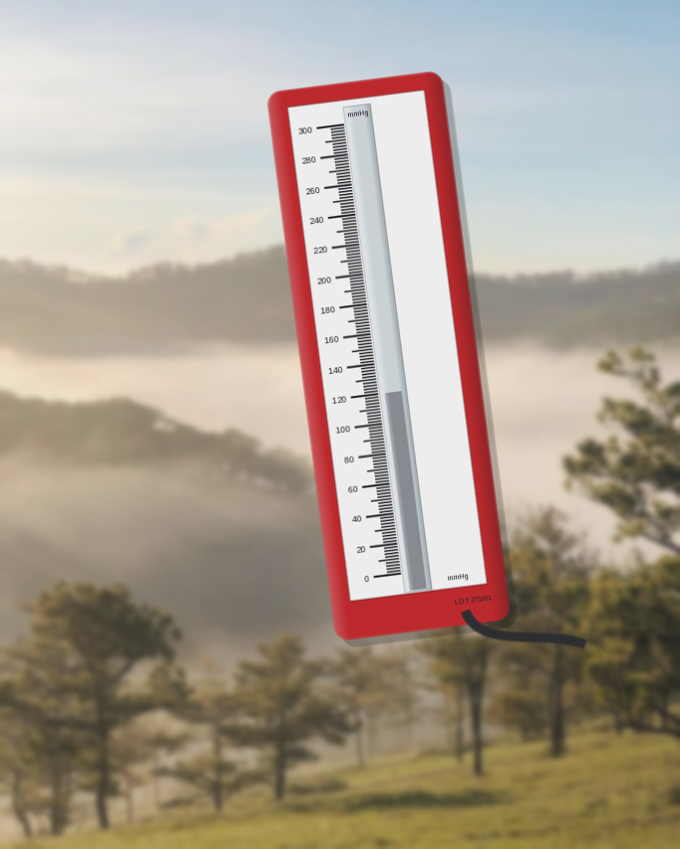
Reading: 120 mmHg
